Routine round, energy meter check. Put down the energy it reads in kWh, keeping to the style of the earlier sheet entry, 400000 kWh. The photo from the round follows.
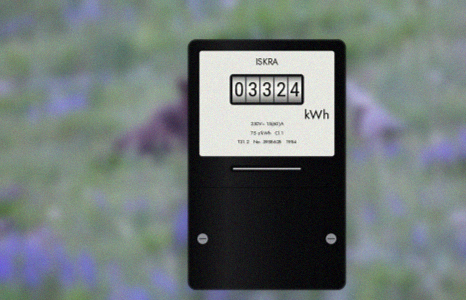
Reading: 3324 kWh
